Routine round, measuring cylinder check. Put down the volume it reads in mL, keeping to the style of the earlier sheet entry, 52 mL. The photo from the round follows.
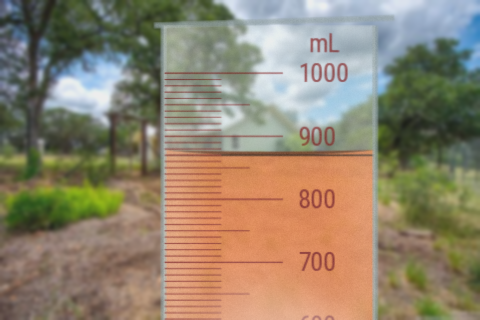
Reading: 870 mL
